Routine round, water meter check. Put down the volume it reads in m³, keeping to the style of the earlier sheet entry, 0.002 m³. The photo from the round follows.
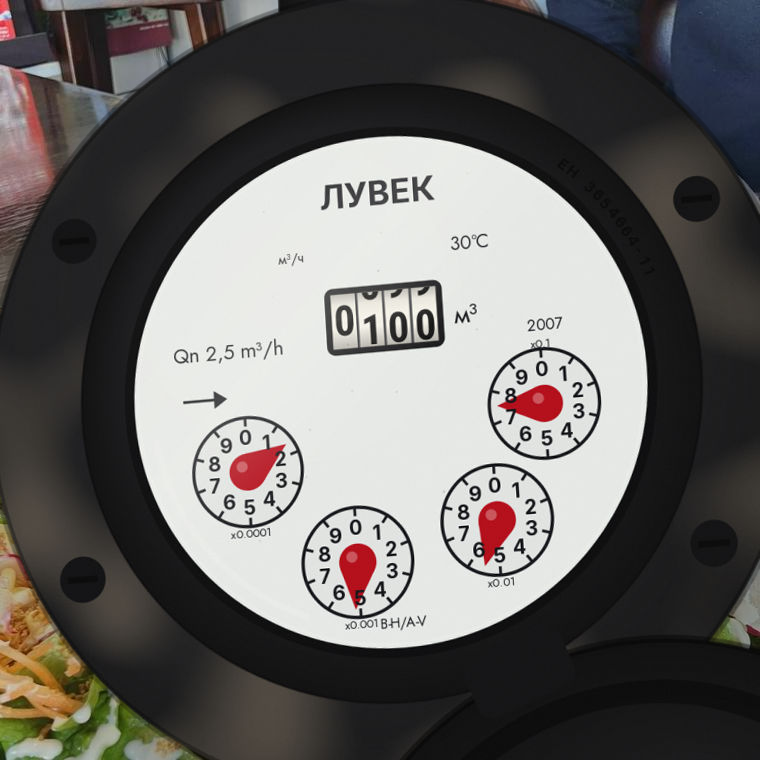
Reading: 99.7551 m³
